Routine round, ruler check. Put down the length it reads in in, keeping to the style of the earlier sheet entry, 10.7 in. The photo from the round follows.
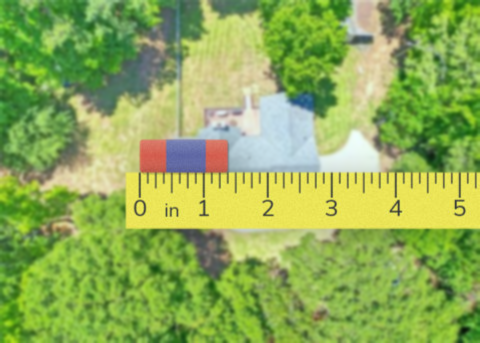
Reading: 1.375 in
